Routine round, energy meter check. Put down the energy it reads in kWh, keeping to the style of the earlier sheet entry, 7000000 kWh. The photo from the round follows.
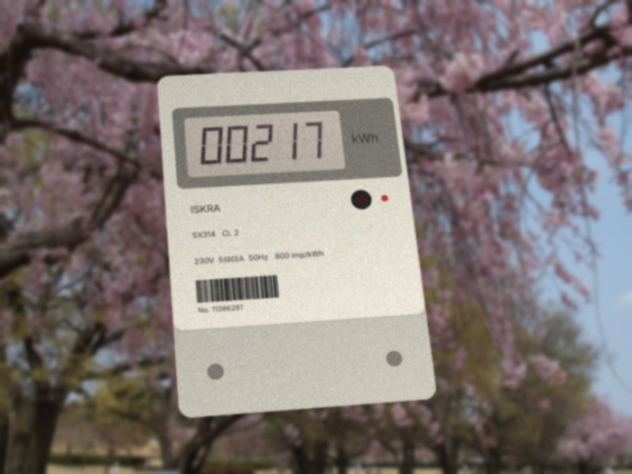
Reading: 217 kWh
